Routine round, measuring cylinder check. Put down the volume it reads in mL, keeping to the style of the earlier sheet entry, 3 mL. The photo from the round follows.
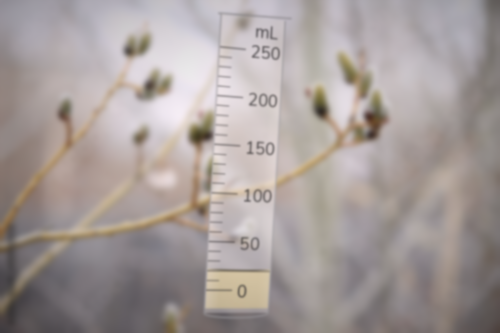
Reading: 20 mL
